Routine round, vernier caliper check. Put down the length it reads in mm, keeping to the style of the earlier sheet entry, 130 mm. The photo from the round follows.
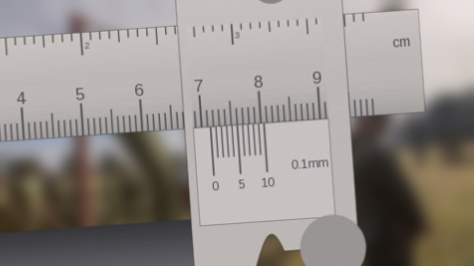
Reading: 71.5 mm
